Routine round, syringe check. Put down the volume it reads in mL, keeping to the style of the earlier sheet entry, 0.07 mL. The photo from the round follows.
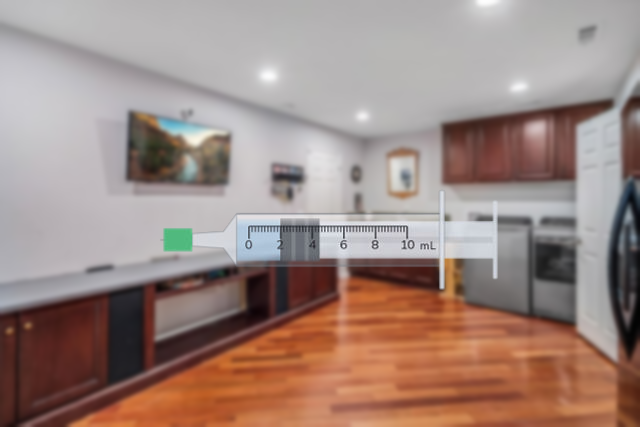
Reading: 2 mL
